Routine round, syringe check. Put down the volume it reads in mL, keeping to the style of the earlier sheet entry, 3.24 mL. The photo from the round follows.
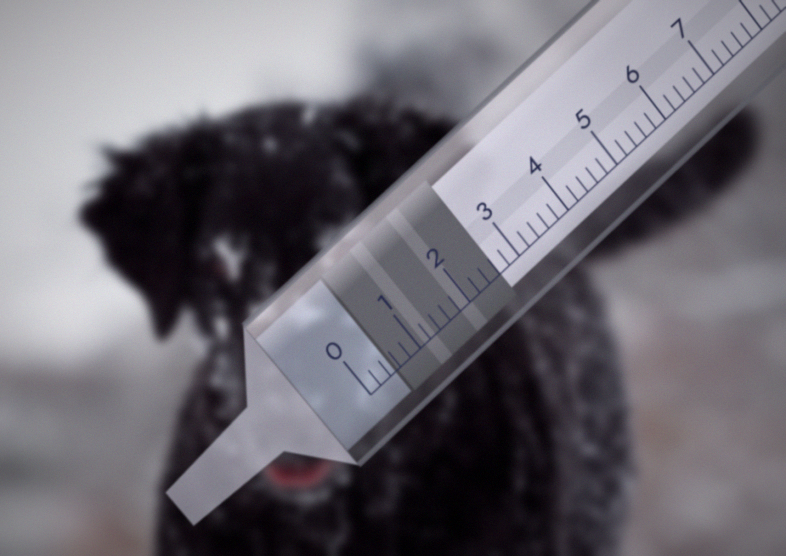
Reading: 0.5 mL
